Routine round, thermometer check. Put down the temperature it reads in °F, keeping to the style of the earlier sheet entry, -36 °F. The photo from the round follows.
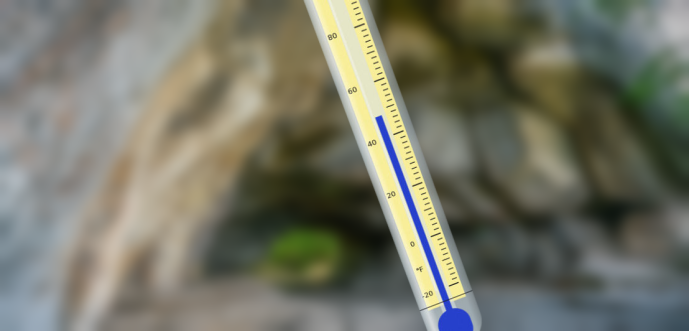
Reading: 48 °F
